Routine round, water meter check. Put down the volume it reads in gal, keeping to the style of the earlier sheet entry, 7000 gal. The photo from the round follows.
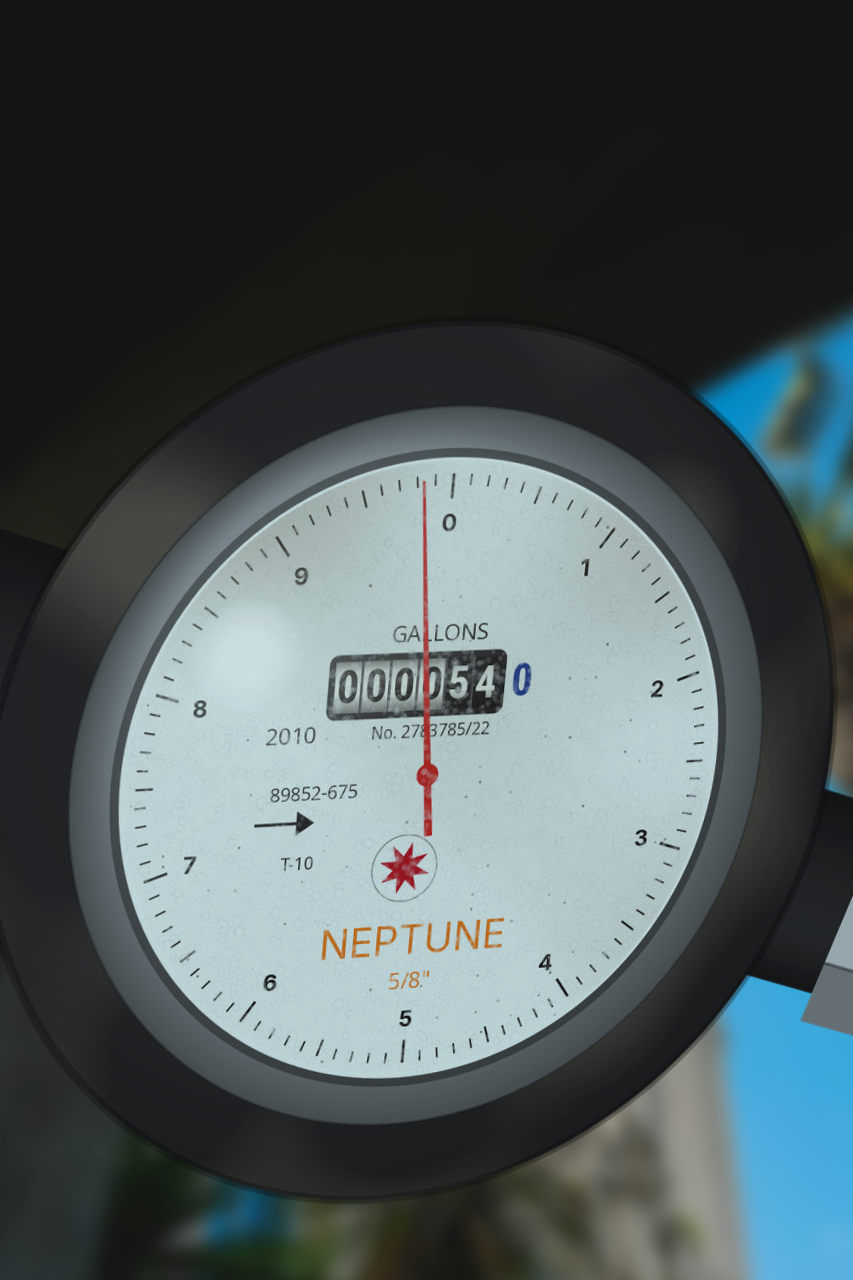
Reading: 539.8 gal
